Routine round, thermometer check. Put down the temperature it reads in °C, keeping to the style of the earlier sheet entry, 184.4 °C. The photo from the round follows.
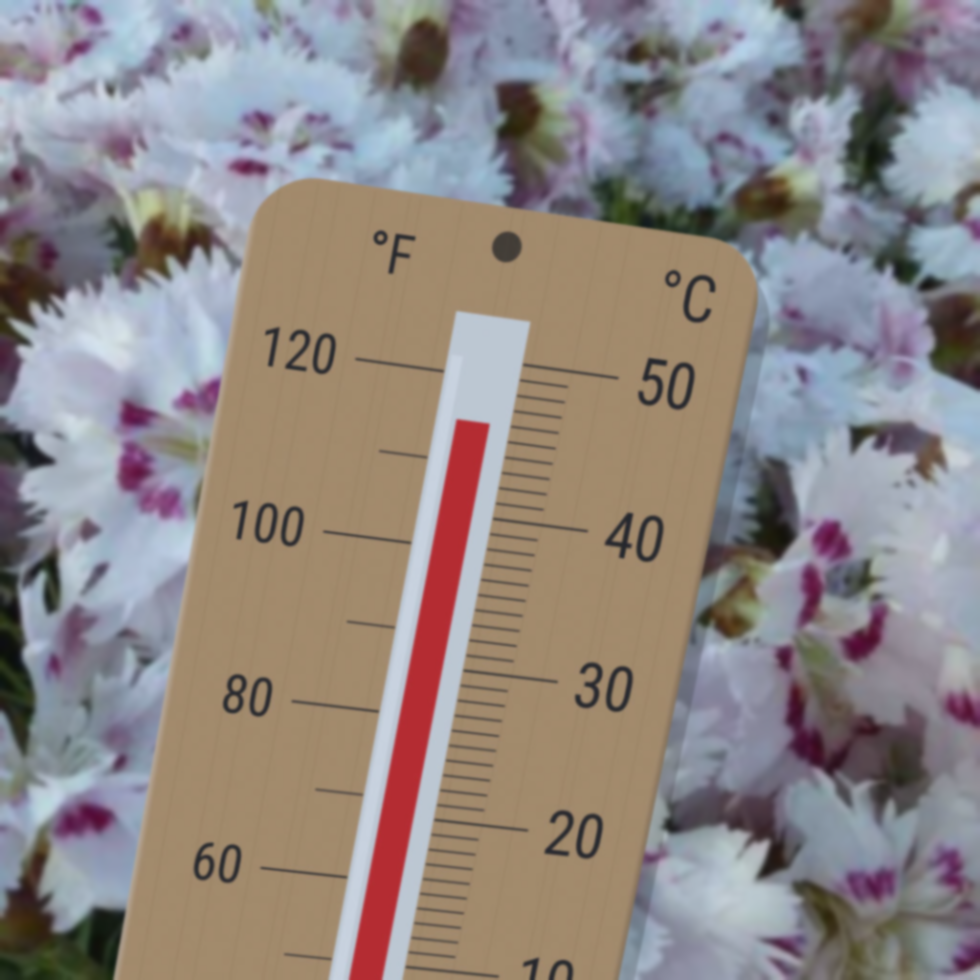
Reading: 46 °C
